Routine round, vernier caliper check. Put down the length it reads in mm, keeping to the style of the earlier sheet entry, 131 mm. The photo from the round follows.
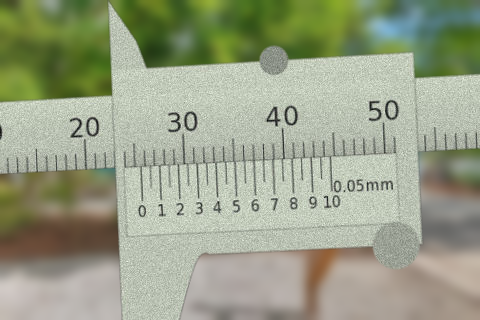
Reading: 25.6 mm
